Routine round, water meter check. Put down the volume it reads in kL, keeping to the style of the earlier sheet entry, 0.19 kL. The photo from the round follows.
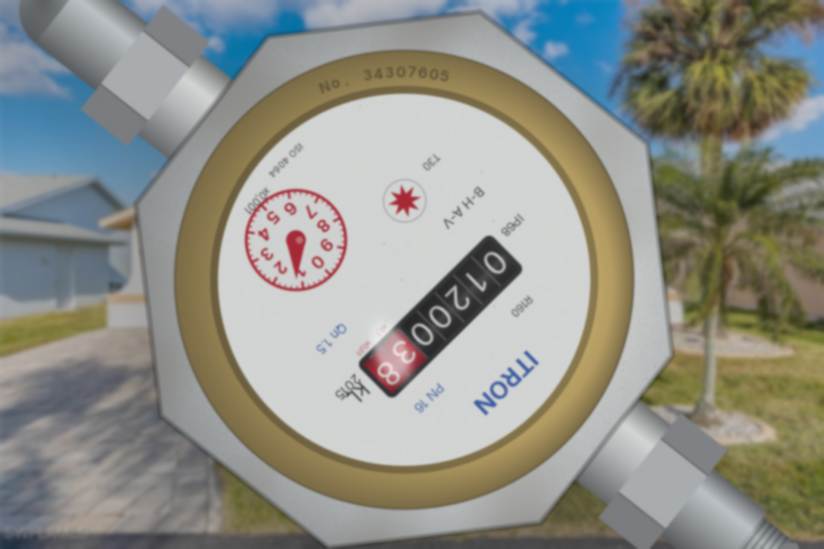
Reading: 1200.381 kL
